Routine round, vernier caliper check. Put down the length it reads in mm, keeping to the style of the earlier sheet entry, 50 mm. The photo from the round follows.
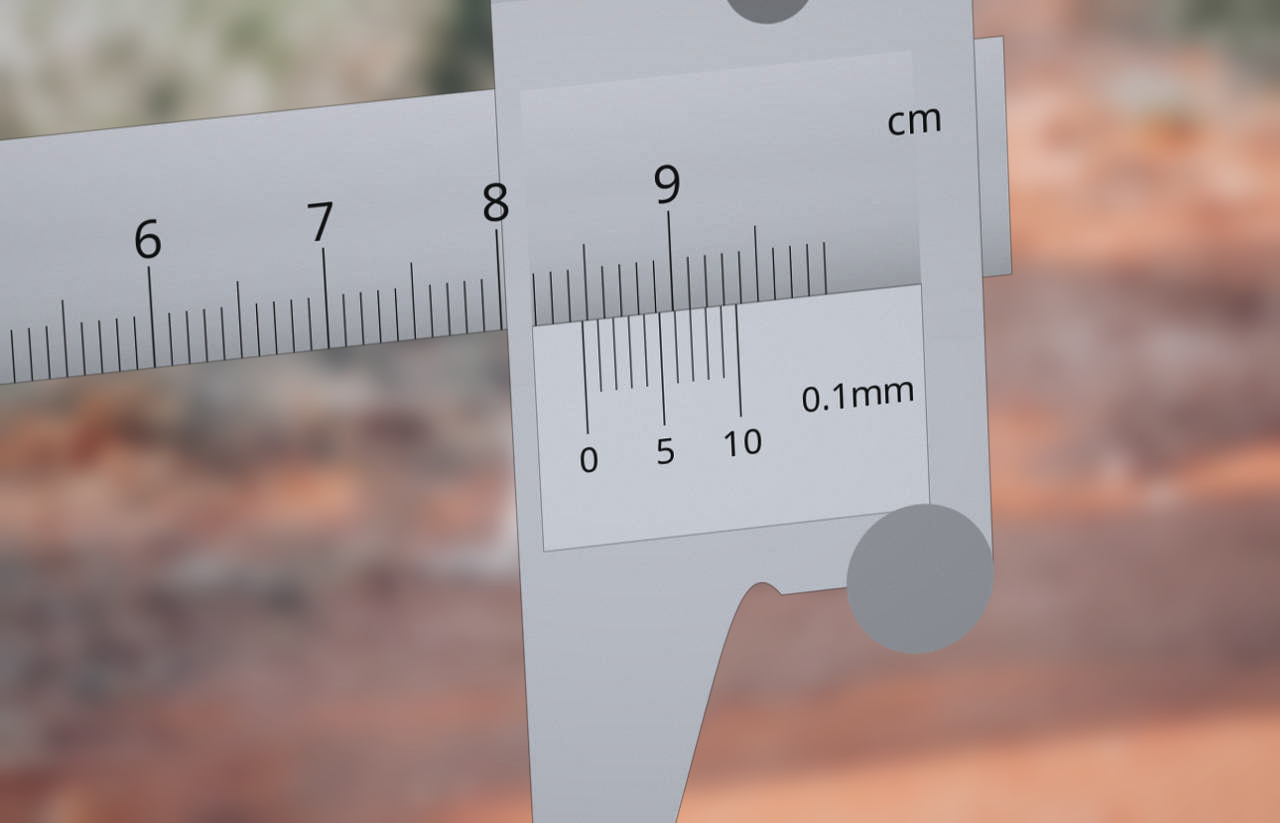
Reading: 84.7 mm
